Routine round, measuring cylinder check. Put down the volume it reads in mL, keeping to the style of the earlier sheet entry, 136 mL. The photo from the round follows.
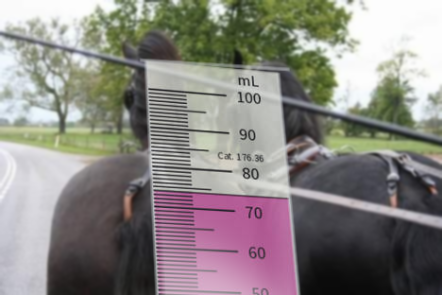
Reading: 74 mL
